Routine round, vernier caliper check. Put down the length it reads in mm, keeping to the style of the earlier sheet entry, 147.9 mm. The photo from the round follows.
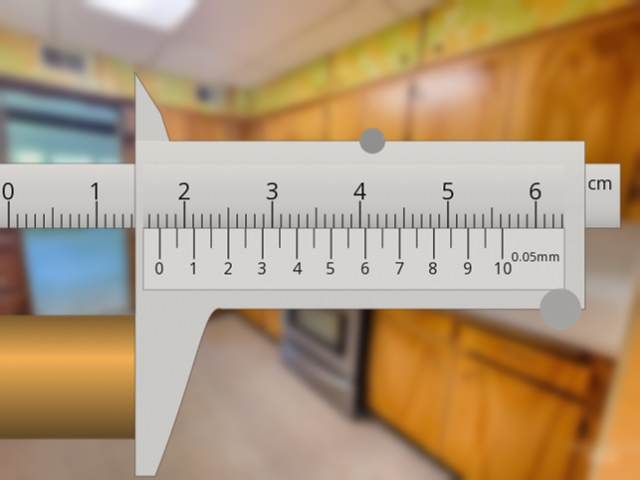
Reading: 17.2 mm
